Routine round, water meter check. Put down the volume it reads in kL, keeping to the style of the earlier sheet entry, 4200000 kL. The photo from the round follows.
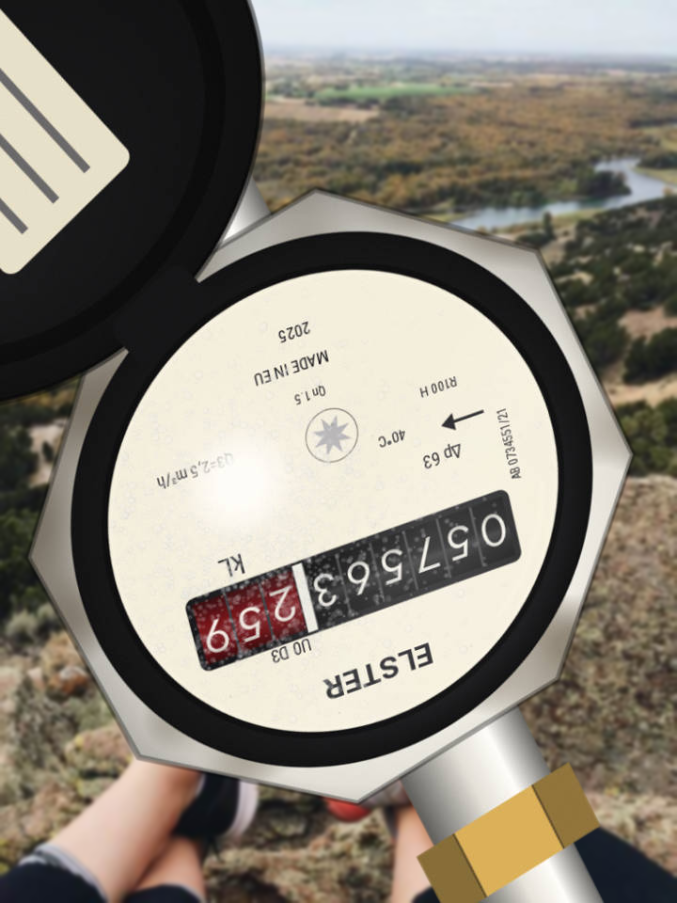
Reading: 57563.259 kL
